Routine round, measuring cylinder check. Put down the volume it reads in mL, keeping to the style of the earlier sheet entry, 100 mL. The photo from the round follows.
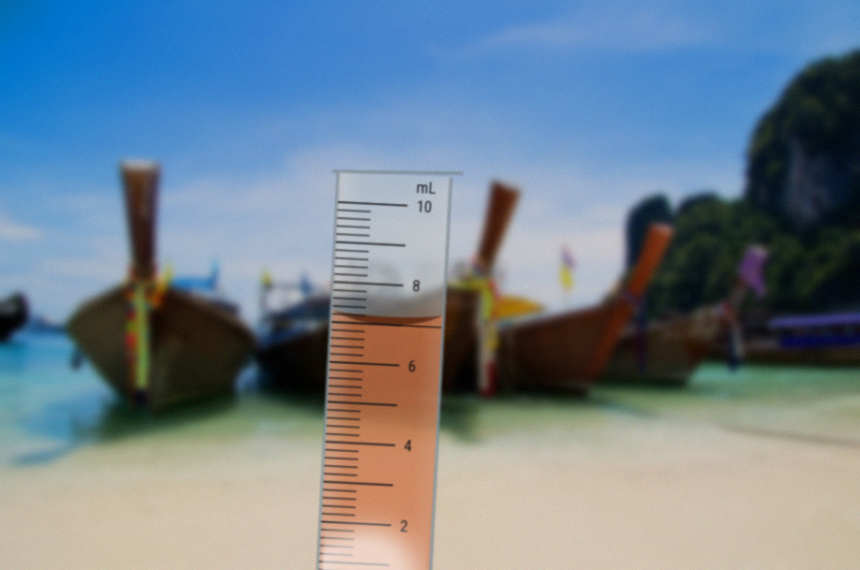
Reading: 7 mL
